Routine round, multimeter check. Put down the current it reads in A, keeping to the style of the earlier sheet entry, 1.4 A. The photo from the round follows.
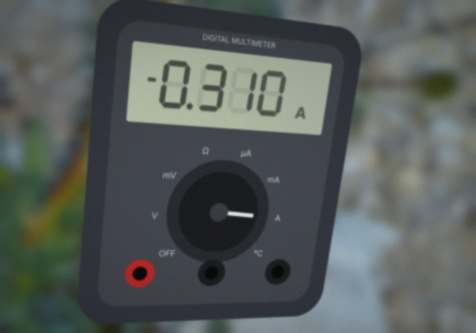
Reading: -0.310 A
